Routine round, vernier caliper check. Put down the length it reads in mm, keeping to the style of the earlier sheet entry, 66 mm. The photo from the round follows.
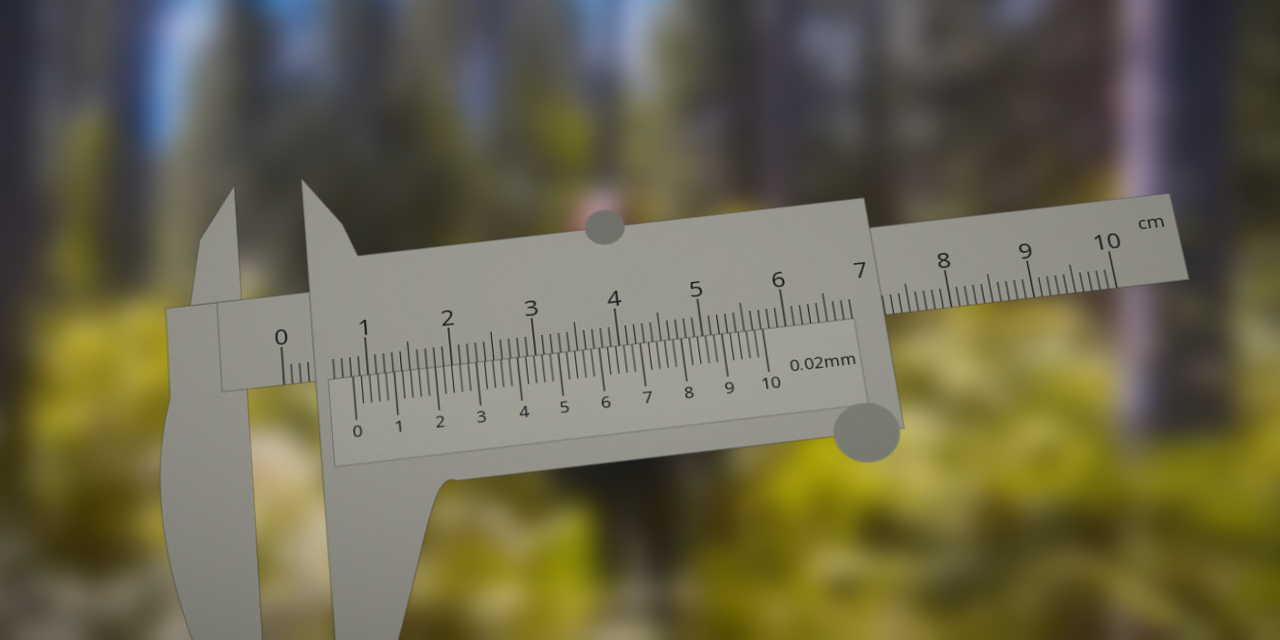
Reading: 8.2 mm
